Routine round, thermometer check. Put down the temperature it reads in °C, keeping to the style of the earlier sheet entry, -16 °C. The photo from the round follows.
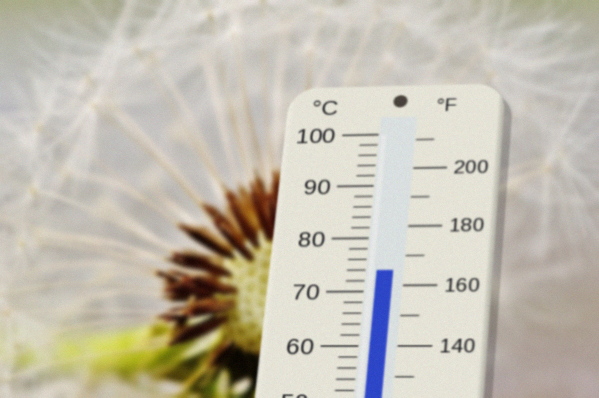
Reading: 74 °C
